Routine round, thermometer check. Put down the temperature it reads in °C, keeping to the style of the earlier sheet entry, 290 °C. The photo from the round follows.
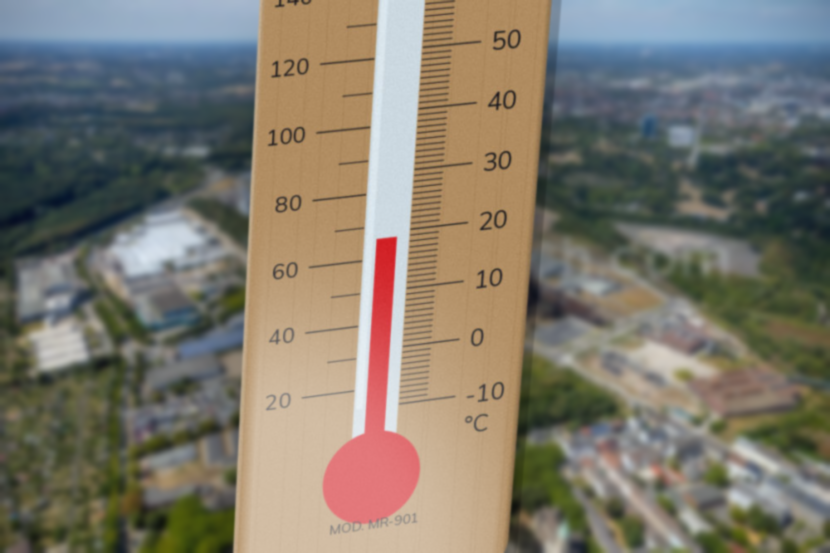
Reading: 19 °C
